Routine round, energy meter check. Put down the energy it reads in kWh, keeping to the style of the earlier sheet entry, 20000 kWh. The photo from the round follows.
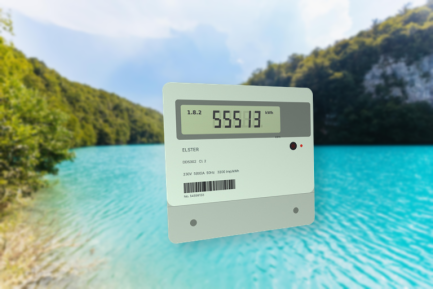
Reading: 55513 kWh
